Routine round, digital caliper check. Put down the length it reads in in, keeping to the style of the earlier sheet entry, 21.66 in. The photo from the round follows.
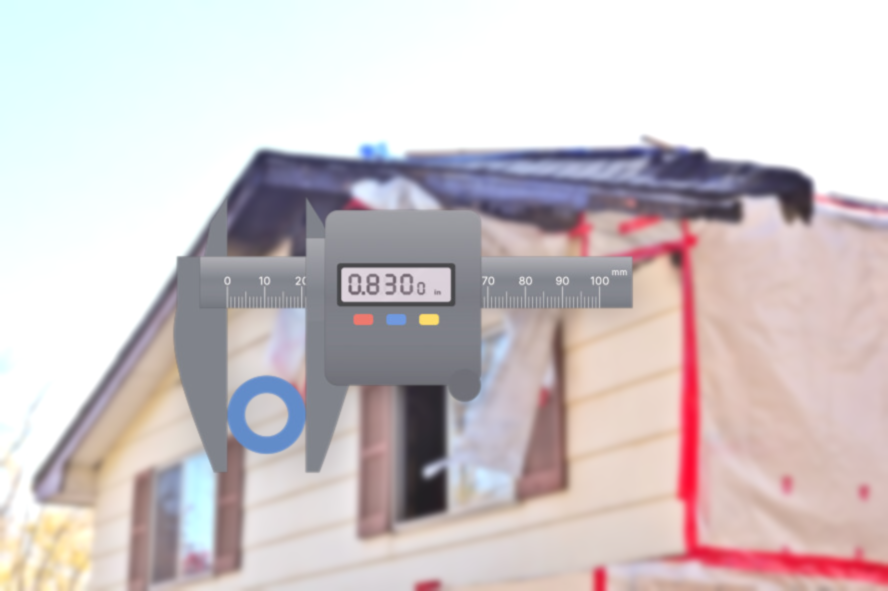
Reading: 0.8300 in
